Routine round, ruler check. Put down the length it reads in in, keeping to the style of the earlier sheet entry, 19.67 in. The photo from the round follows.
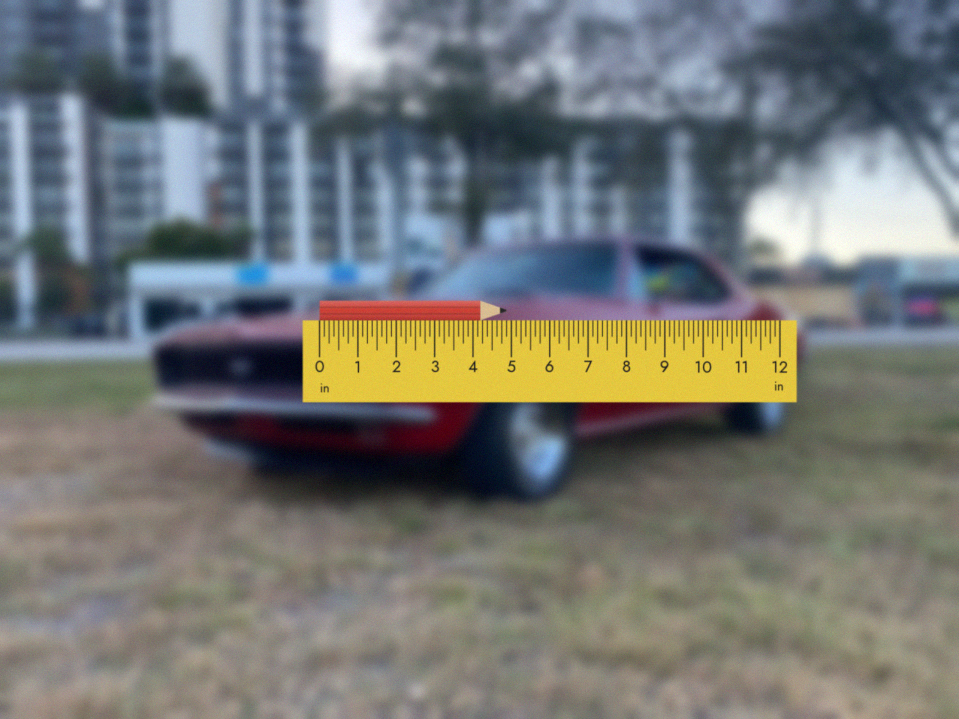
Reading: 4.875 in
